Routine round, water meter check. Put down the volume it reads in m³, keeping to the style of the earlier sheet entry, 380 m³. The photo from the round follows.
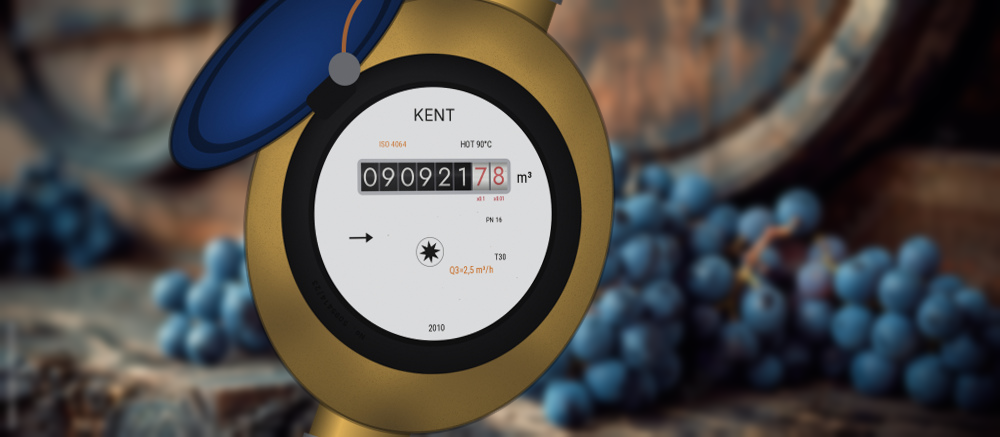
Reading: 90921.78 m³
